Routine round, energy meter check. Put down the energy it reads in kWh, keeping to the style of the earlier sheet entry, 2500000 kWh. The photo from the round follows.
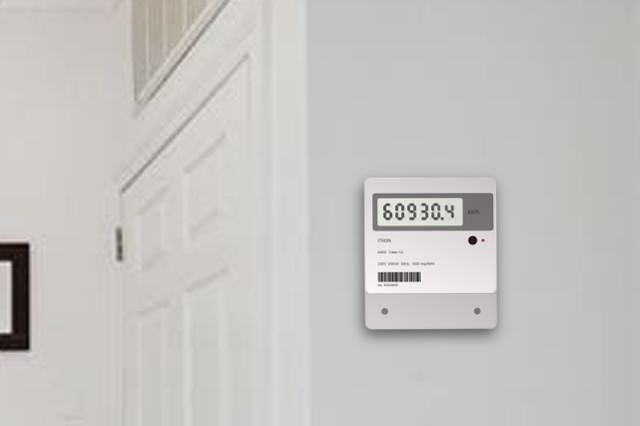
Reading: 60930.4 kWh
